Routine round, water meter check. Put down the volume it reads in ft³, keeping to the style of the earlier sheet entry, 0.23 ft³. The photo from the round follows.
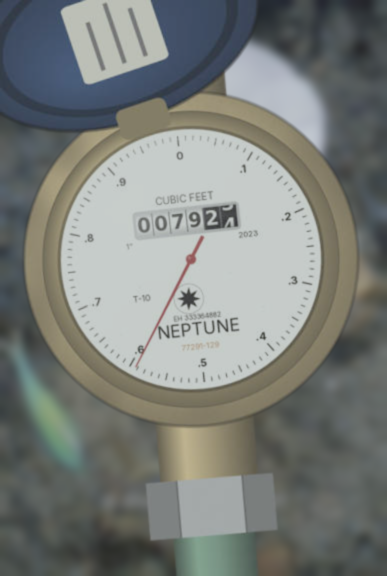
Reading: 7923.59 ft³
